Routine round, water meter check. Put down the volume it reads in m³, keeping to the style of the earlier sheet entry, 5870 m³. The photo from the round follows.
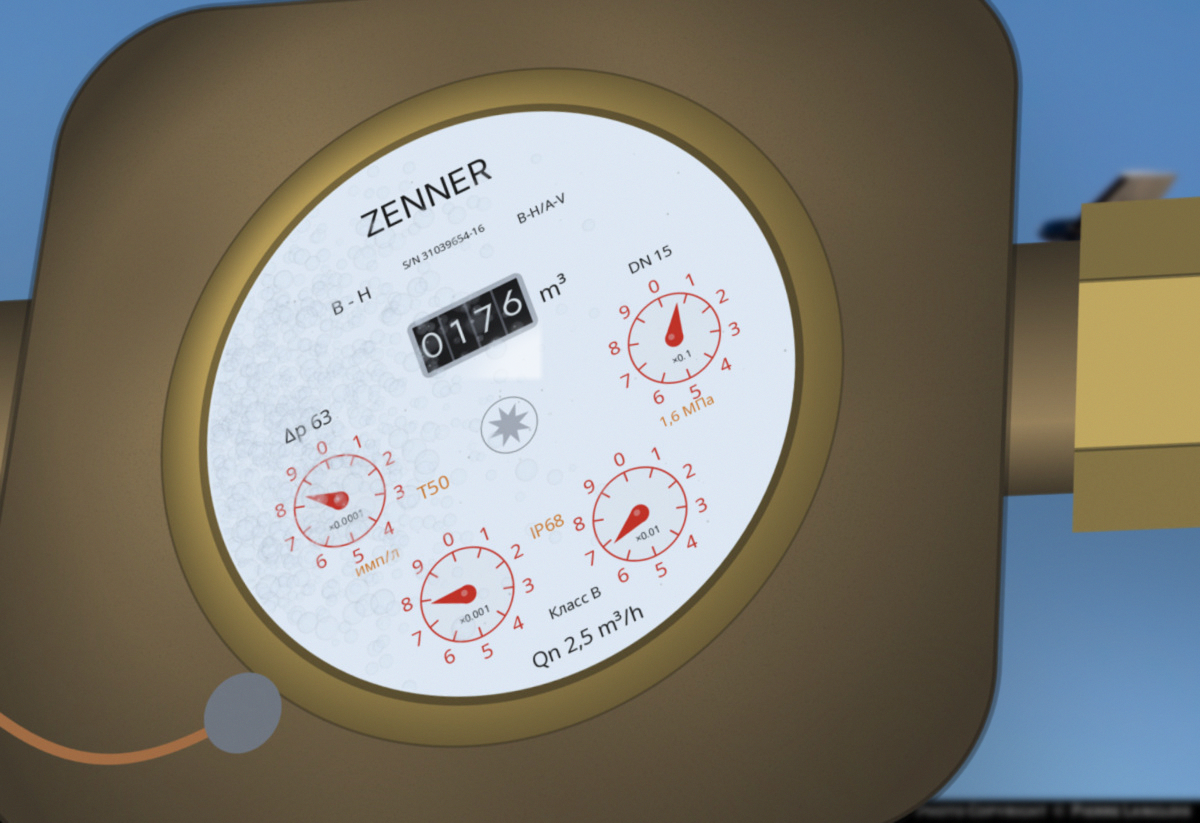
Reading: 176.0678 m³
